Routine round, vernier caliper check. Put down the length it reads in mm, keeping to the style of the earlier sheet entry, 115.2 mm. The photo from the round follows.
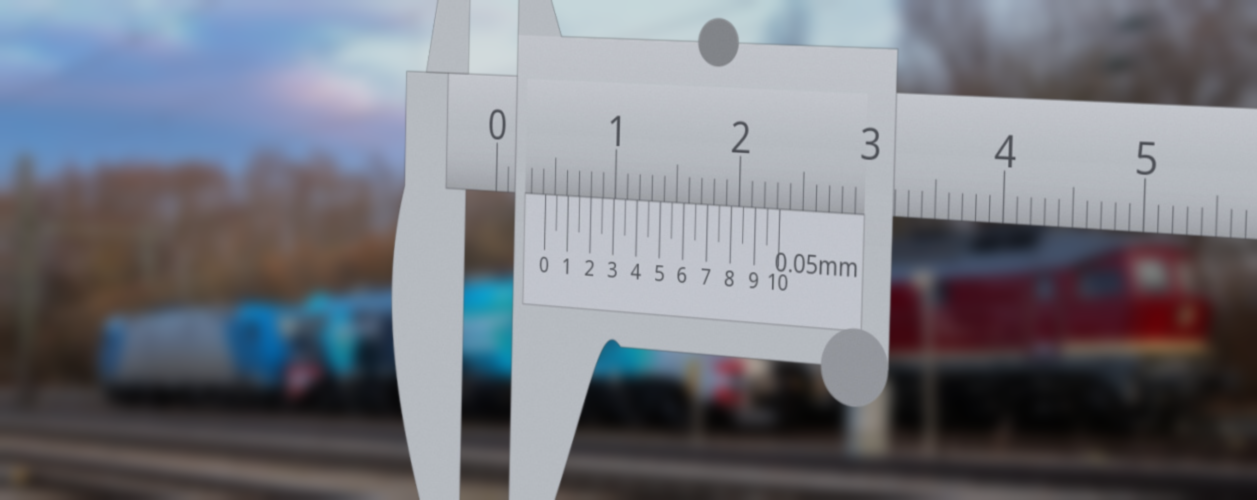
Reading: 4.2 mm
